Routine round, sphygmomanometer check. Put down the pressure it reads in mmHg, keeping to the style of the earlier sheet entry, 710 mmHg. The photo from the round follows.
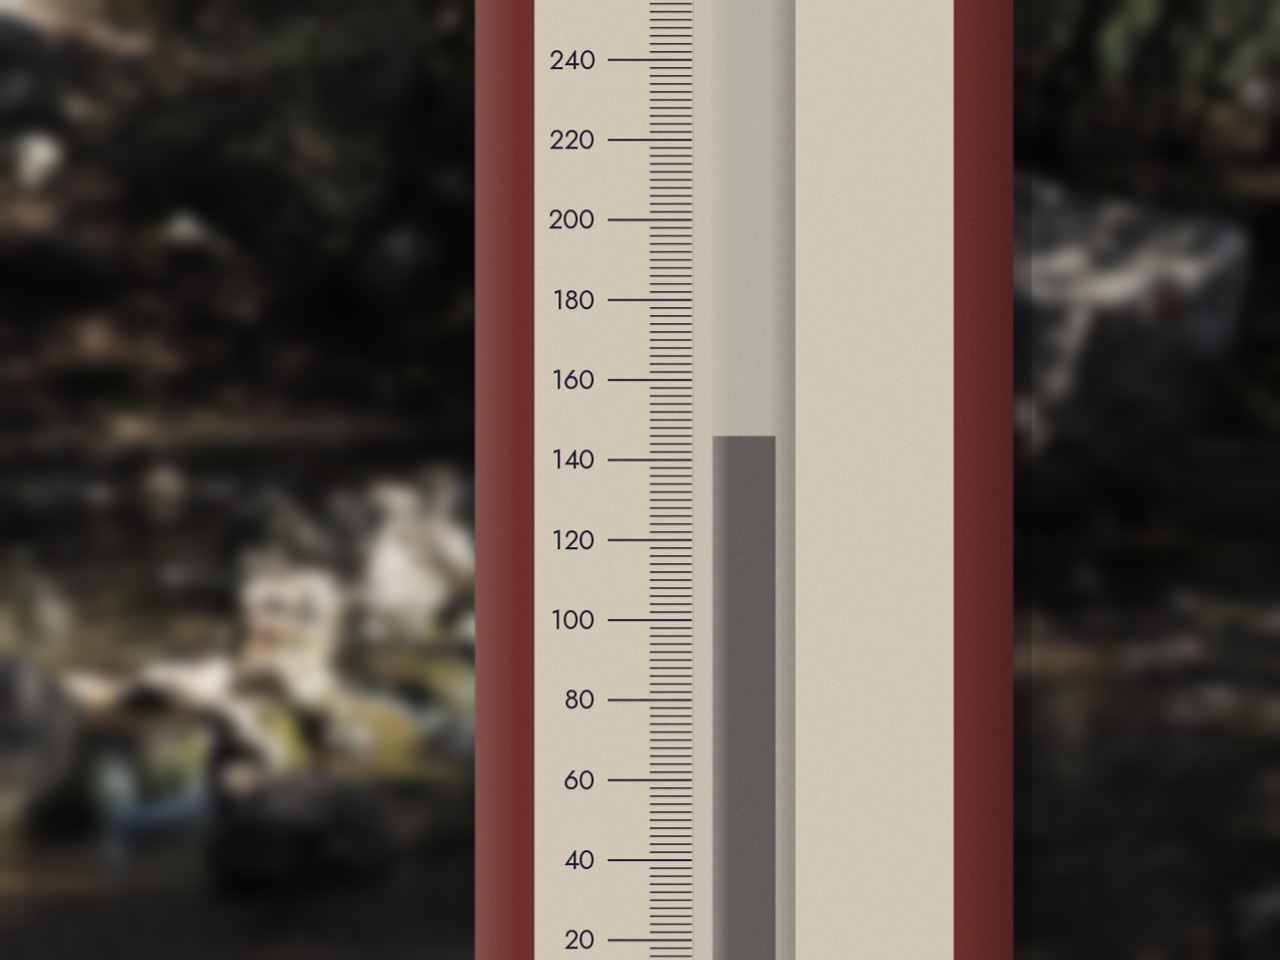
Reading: 146 mmHg
